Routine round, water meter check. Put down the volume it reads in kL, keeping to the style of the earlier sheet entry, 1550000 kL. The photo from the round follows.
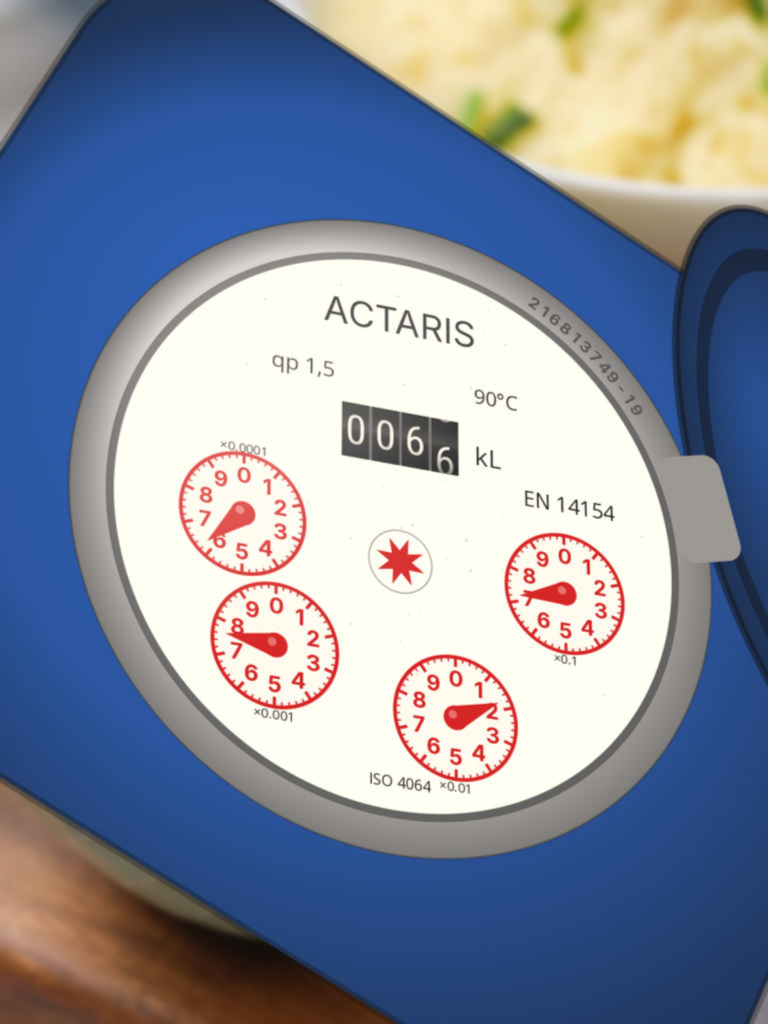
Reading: 65.7176 kL
